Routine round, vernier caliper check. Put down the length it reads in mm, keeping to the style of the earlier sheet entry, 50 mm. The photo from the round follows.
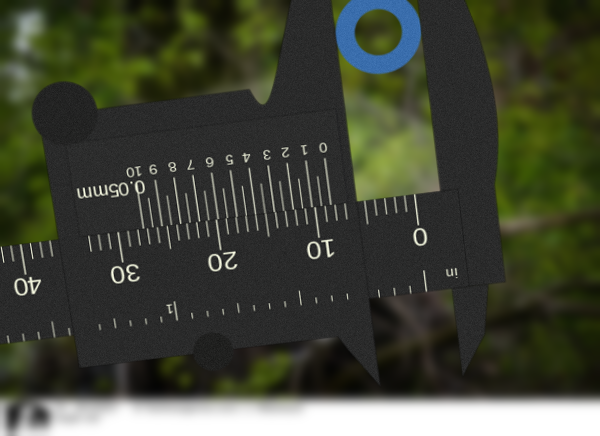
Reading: 8.4 mm
